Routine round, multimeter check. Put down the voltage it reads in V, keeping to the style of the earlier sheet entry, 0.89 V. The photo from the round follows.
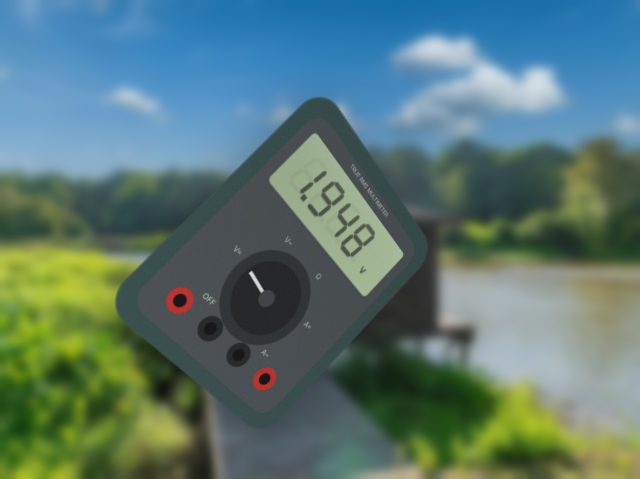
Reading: 1.948 V
